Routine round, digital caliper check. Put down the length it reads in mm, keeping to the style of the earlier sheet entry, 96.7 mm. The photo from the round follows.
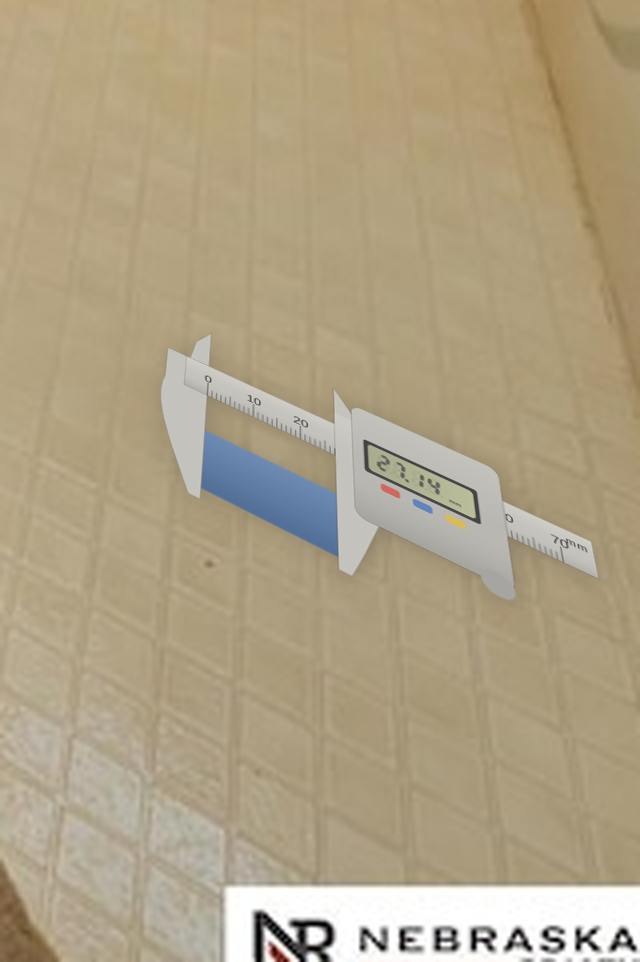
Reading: 27.14 mm
